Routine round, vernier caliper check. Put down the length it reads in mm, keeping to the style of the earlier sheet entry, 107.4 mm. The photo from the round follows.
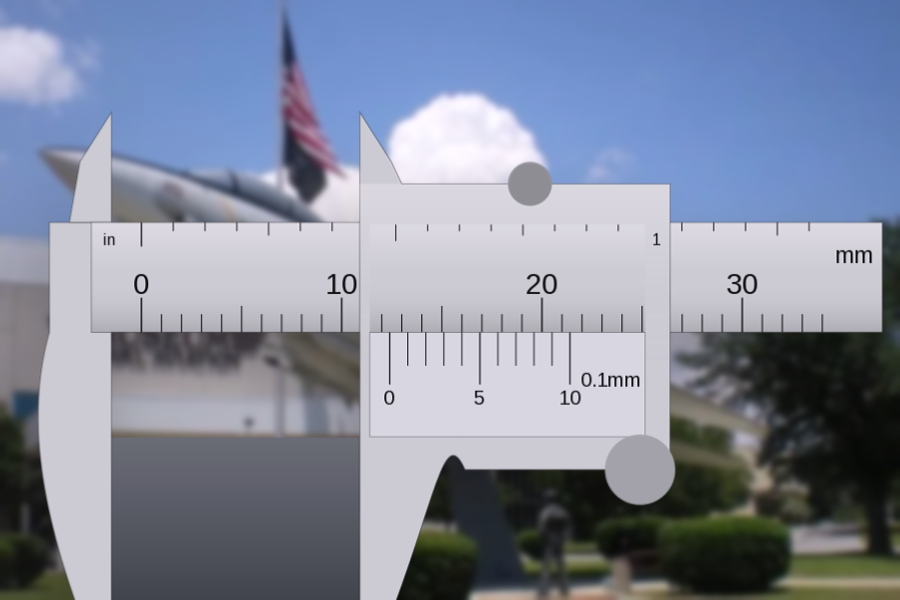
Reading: 12.4 mm
